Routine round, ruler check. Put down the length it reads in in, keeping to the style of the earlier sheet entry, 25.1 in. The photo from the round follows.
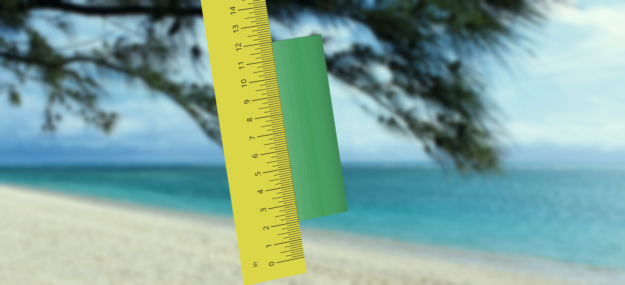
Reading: 10 in
